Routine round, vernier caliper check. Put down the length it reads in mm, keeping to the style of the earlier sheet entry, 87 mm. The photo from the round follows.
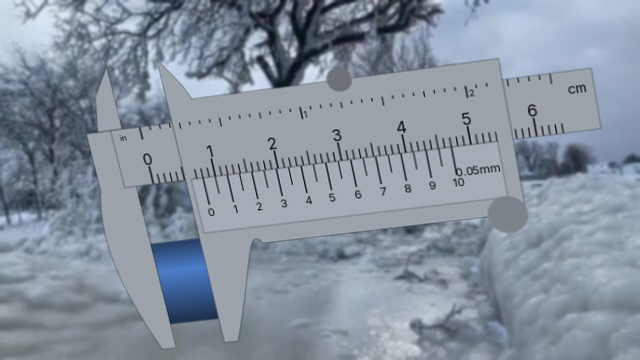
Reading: 8.0 mm
